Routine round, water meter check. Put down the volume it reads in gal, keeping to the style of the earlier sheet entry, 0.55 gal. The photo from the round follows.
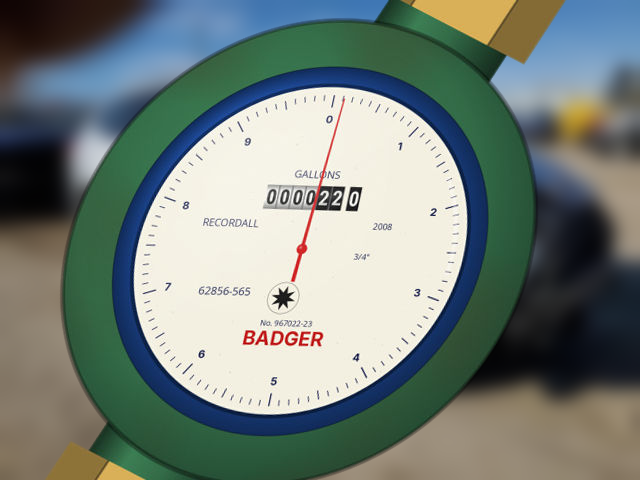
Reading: 220.1 gal
